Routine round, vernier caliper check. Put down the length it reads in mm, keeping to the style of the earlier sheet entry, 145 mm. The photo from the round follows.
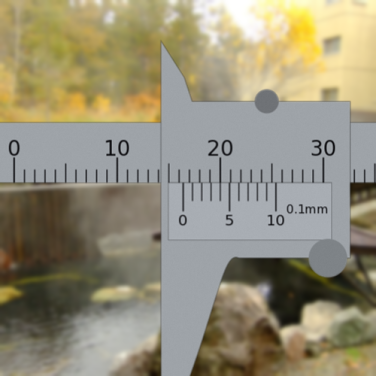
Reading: 16.4 mm
